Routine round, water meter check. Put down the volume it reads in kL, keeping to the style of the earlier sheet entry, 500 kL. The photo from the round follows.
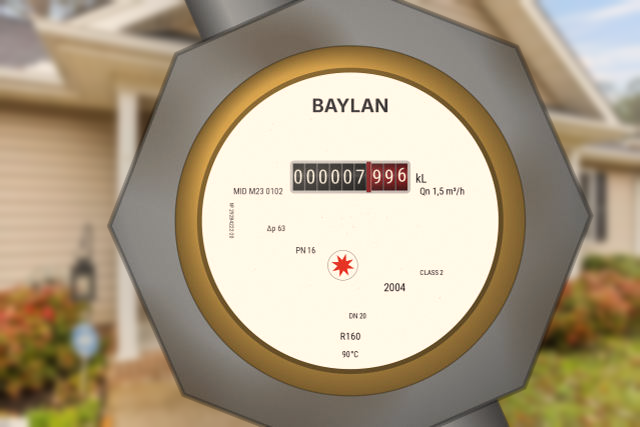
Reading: 7.996 kL
